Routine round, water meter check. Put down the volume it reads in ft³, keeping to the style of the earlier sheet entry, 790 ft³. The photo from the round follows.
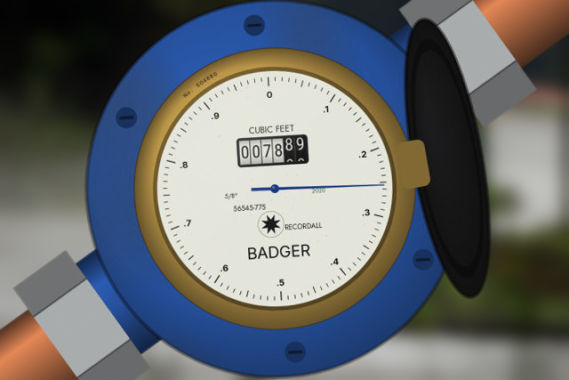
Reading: 7889.25 ft³
